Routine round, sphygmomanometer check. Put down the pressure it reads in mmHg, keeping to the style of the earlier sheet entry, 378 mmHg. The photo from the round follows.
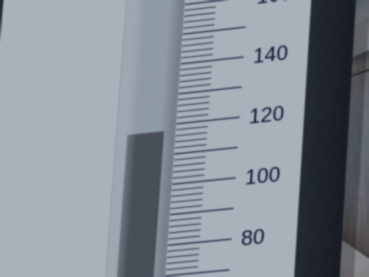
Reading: 118 mmHg
